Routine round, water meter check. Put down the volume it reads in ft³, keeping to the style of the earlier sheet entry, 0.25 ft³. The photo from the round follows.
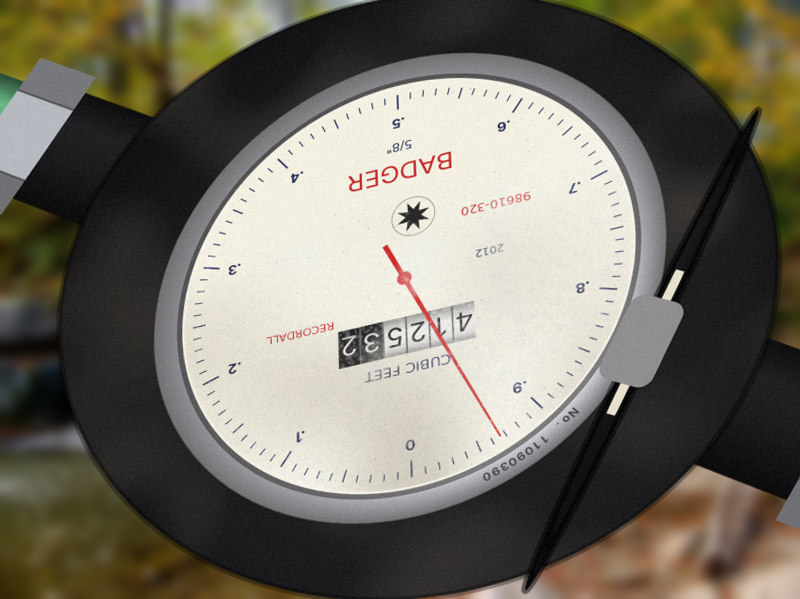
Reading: 412531.93 ft³
